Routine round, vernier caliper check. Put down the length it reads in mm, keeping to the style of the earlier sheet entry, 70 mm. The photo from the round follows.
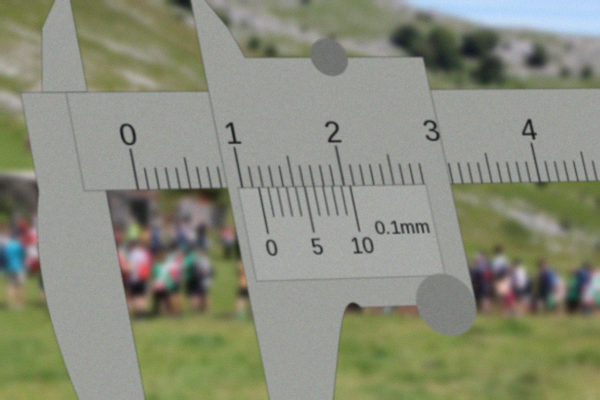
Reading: 11.6 mm
